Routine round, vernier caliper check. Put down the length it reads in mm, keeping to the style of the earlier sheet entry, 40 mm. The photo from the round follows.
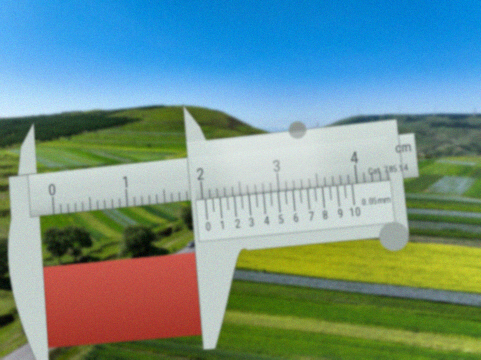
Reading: 20.4 mm
